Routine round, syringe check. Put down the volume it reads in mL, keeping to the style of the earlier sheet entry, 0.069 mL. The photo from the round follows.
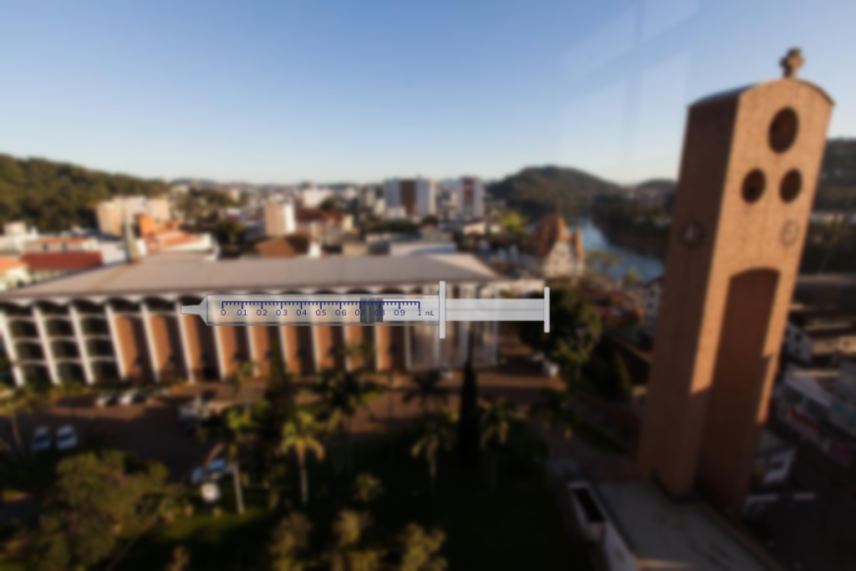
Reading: 0.7 mL
